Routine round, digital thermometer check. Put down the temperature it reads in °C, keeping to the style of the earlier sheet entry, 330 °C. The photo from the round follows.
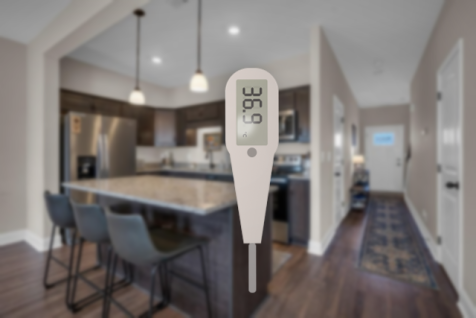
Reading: 36.9 °C
